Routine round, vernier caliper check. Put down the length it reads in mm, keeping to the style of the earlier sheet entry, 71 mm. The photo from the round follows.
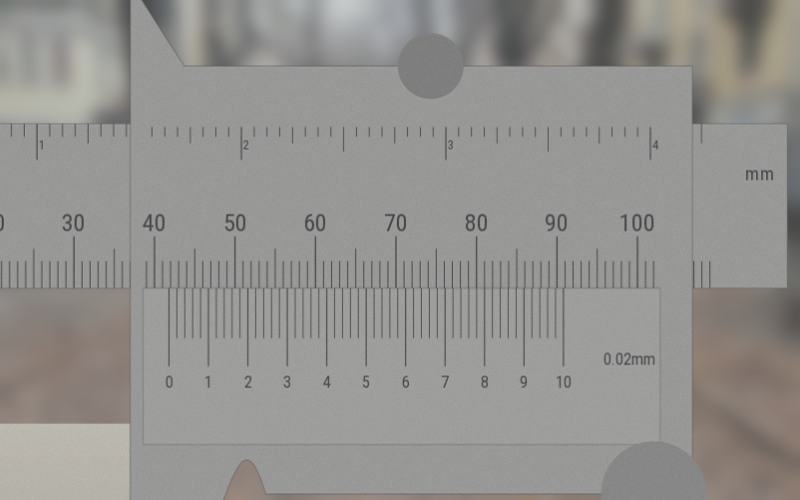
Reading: 41.8 mm
